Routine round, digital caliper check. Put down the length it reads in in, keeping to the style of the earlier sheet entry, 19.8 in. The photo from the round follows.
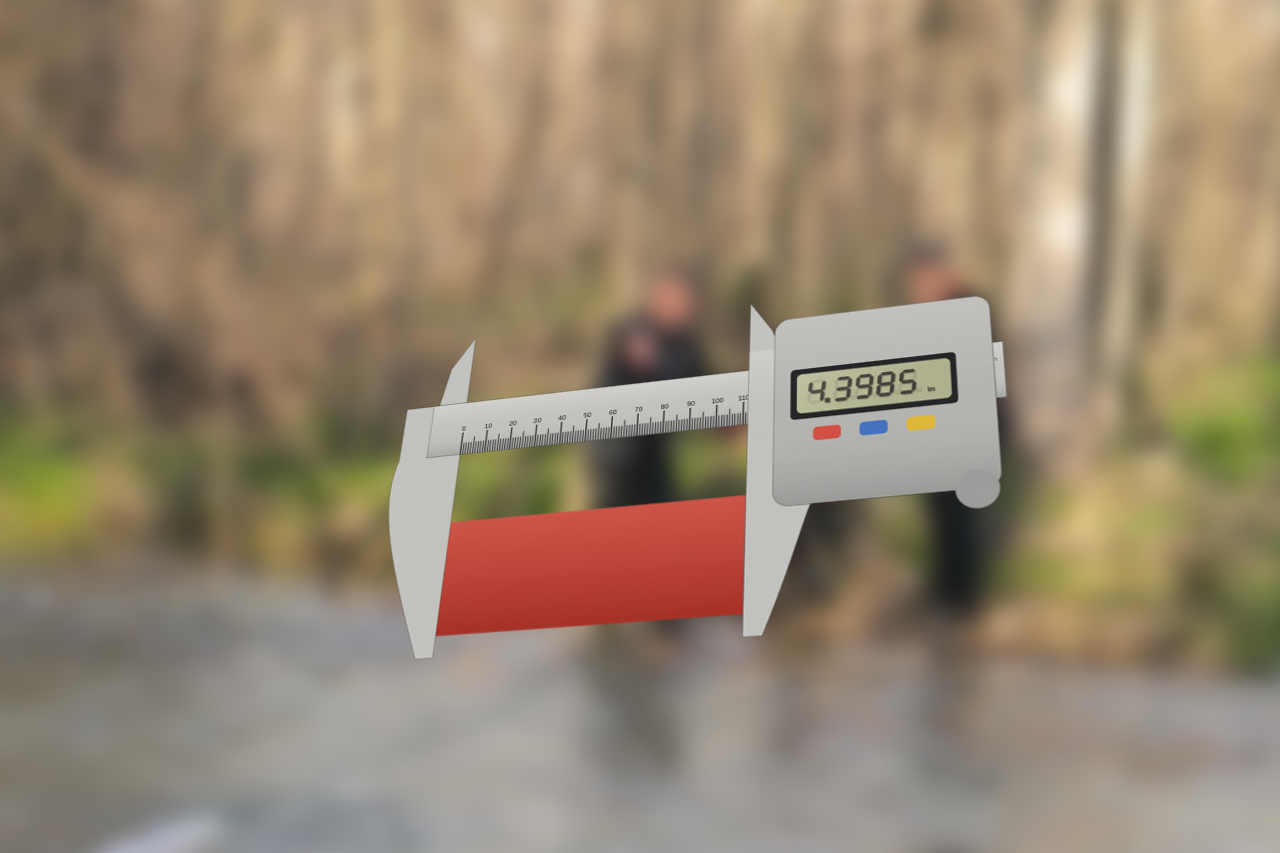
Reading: 4.3985 in
